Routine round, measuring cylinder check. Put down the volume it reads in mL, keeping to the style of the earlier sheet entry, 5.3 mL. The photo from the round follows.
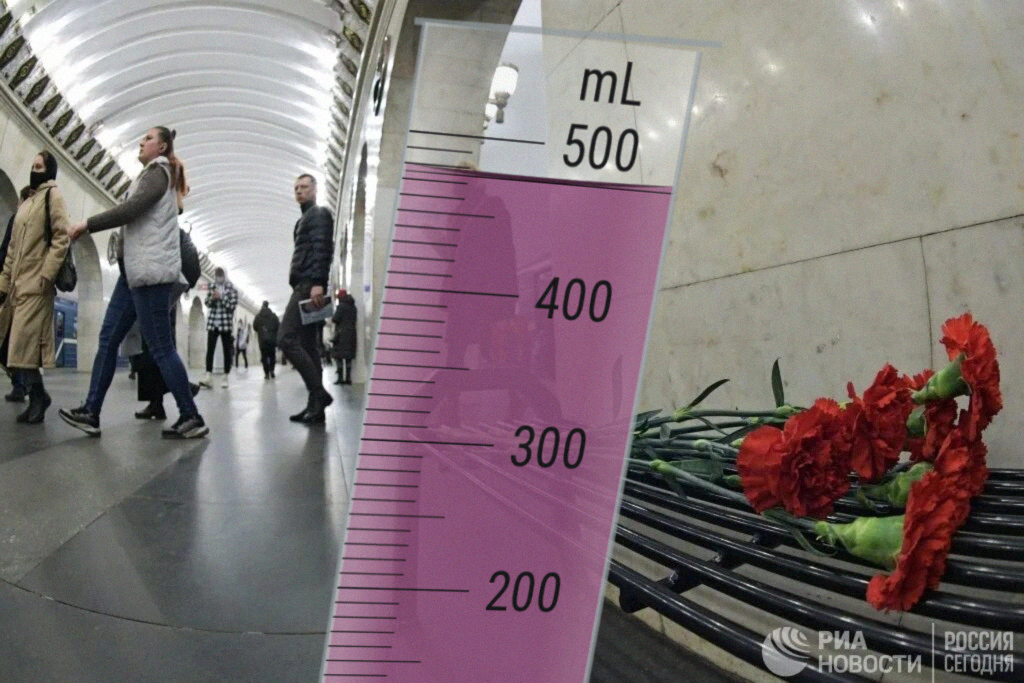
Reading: 475 mL
